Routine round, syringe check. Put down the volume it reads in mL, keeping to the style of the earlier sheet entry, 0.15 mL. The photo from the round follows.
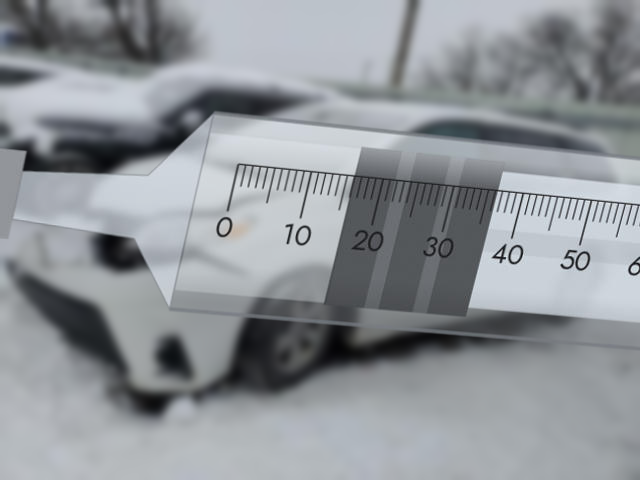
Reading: 16 mL
